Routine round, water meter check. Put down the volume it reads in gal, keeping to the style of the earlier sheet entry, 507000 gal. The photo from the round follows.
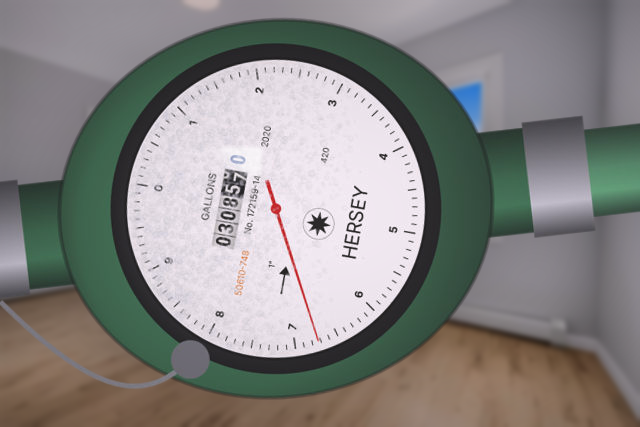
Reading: 308566.7 gal
